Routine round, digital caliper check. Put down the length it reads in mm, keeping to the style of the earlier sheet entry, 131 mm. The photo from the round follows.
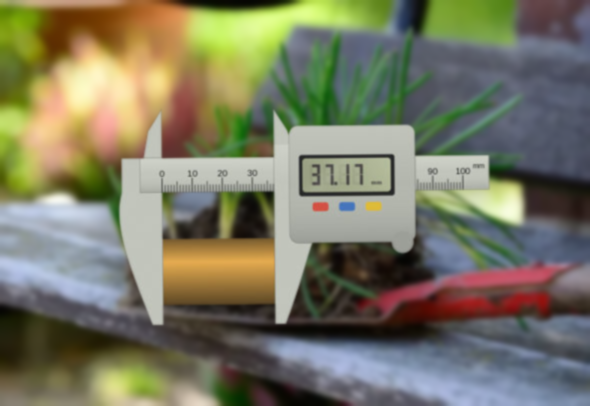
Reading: 37.17 mm
